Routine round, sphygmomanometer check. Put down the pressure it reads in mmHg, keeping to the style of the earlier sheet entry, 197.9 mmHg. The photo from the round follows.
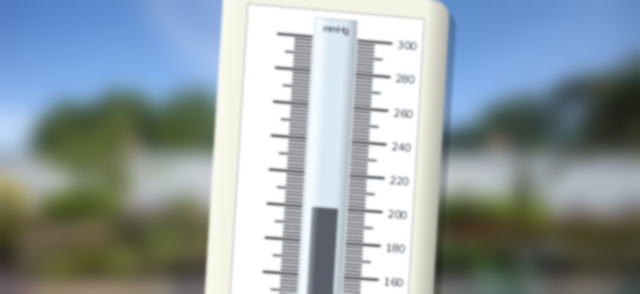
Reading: 200 mmHg
